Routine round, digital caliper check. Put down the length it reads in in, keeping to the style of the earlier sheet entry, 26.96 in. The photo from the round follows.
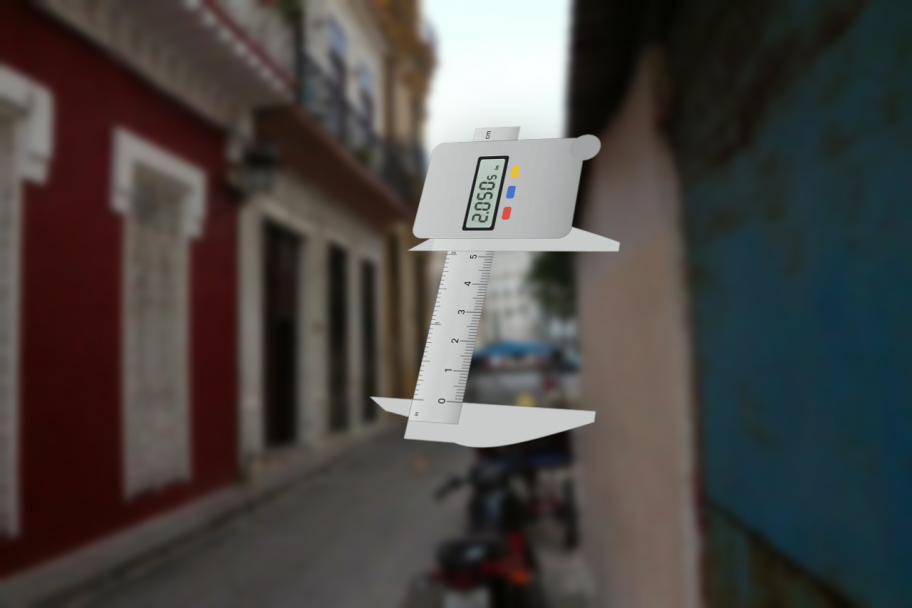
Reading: 2.0505 in
